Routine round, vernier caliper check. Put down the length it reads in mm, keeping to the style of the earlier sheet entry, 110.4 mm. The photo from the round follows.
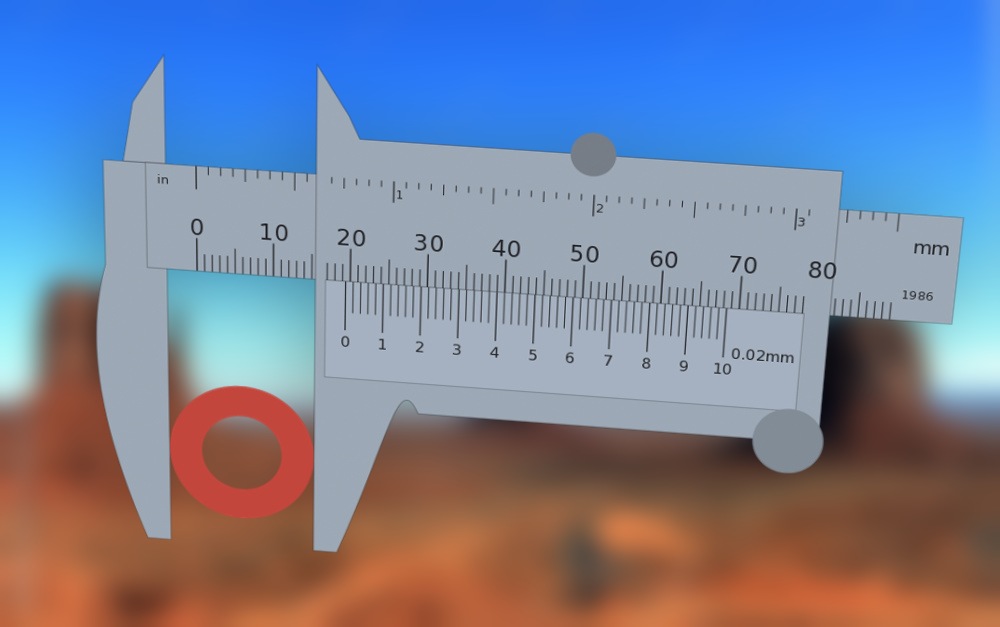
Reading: 19.4 mm
